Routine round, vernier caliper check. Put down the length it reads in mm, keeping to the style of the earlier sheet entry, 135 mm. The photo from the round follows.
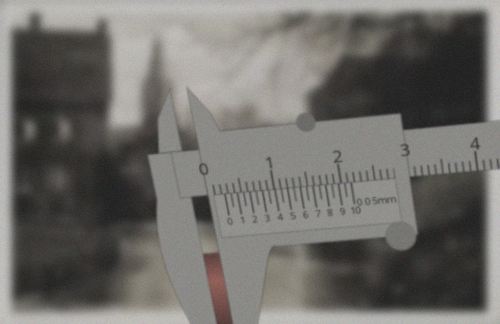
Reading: 2.5 mm
